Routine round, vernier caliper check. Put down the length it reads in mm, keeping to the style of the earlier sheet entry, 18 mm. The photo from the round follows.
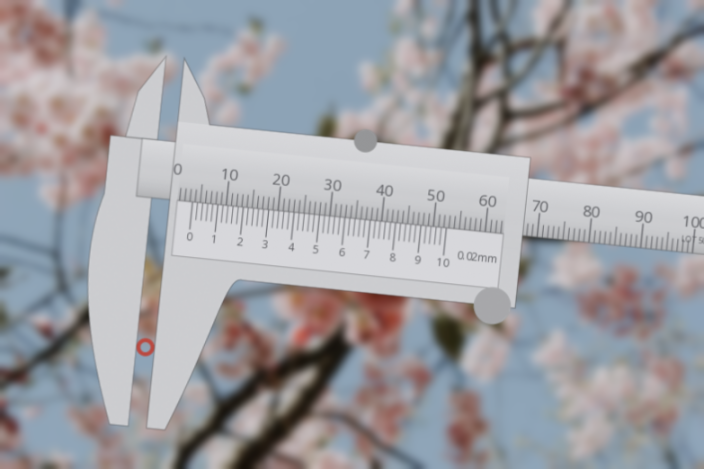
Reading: 3.5 mm
